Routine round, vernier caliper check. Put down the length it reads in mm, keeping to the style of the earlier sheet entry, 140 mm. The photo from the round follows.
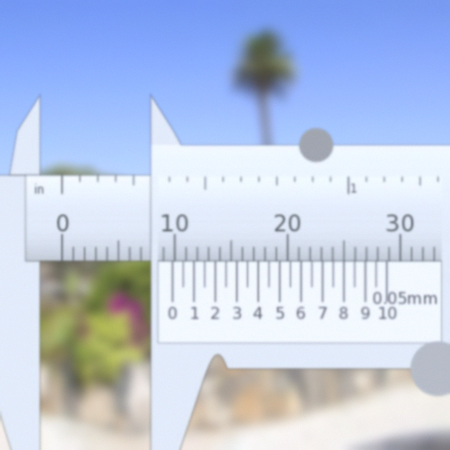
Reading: 9.8 mm
